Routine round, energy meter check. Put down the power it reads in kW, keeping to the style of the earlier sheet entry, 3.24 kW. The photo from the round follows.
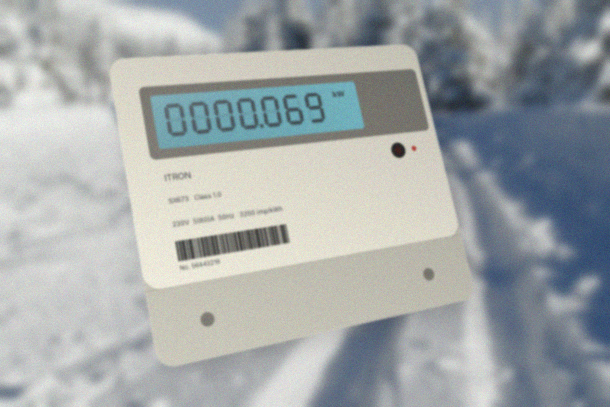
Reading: 0.069 kW
